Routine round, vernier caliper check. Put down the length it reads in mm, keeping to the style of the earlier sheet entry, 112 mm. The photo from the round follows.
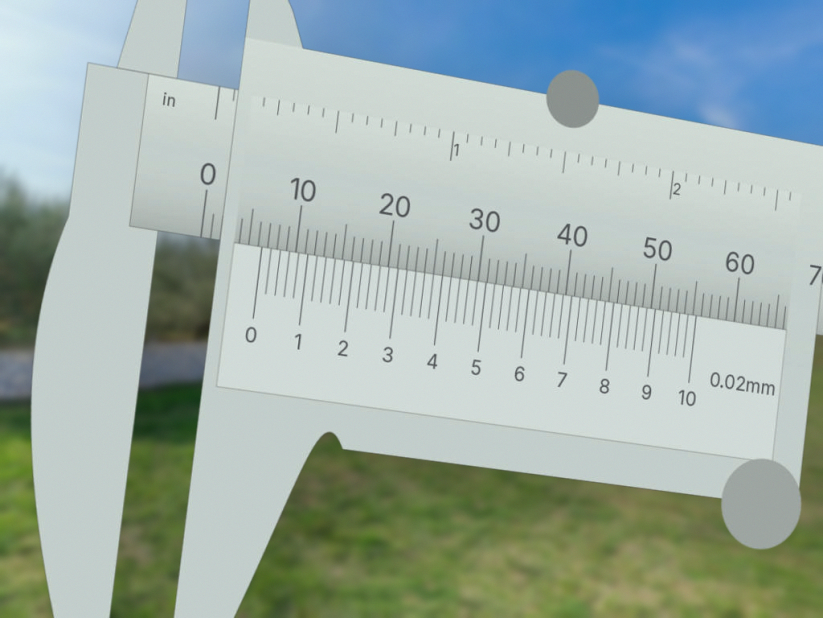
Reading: 6.4 mm
